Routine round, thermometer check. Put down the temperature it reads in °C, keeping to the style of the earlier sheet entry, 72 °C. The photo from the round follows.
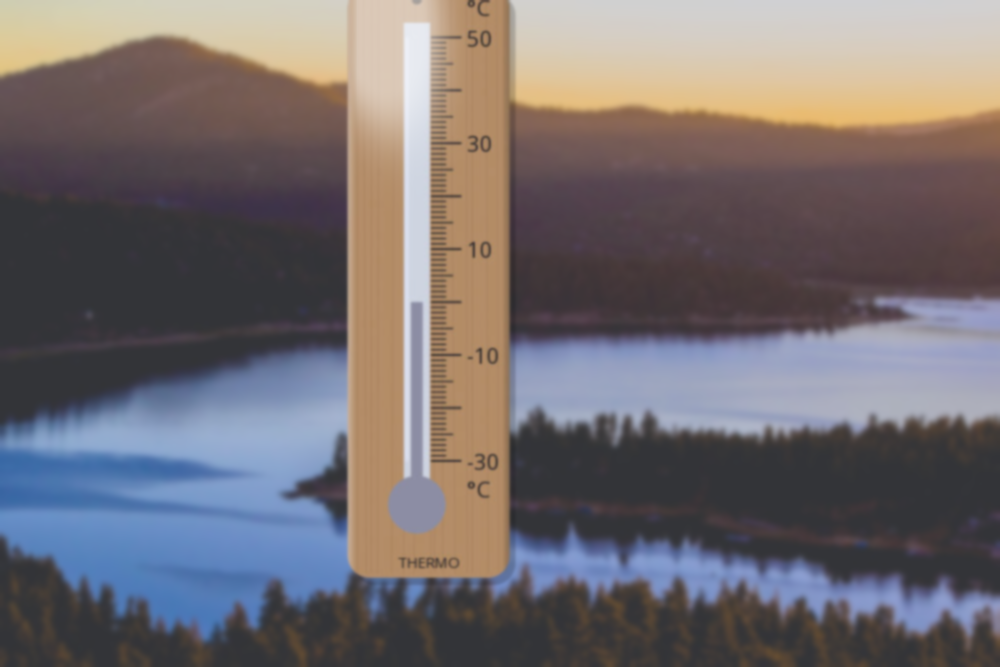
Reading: 0 °C
